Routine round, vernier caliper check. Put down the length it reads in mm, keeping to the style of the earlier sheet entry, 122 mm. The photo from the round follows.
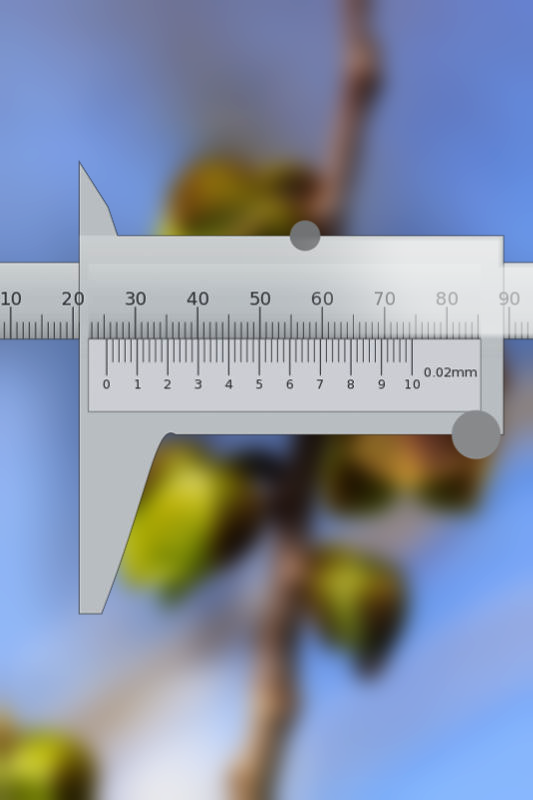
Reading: 25.4 mm
